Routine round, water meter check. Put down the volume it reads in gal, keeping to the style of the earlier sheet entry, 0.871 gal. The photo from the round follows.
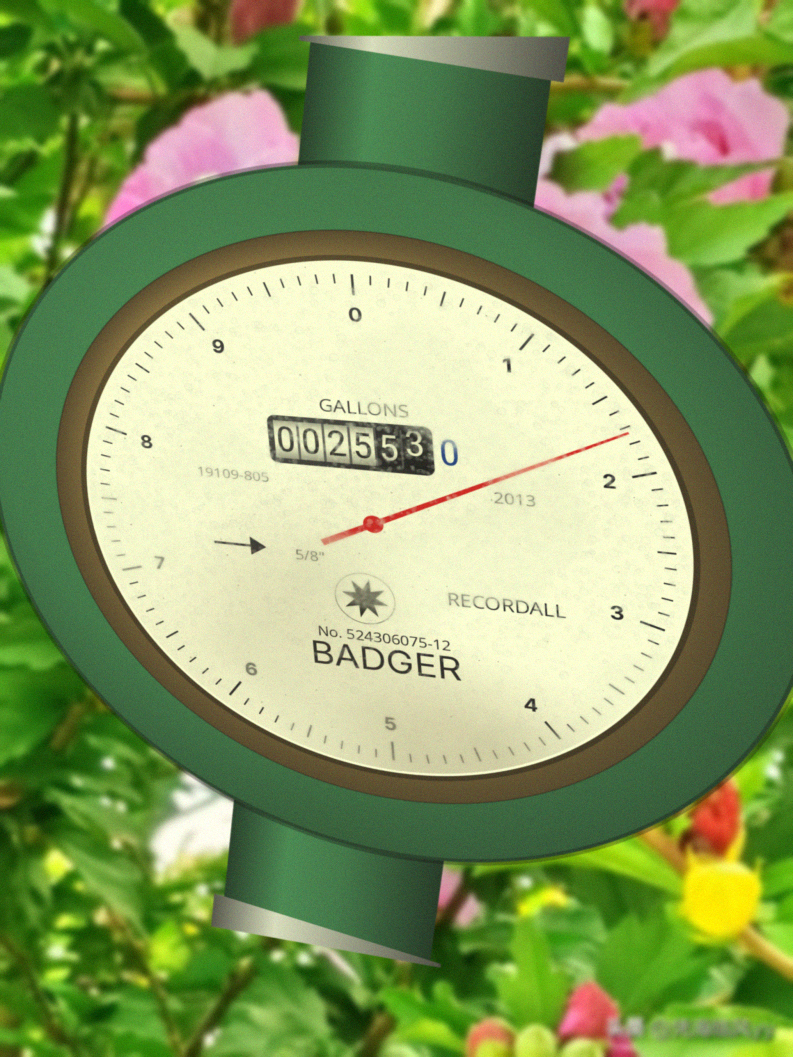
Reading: 25531.7 gal
